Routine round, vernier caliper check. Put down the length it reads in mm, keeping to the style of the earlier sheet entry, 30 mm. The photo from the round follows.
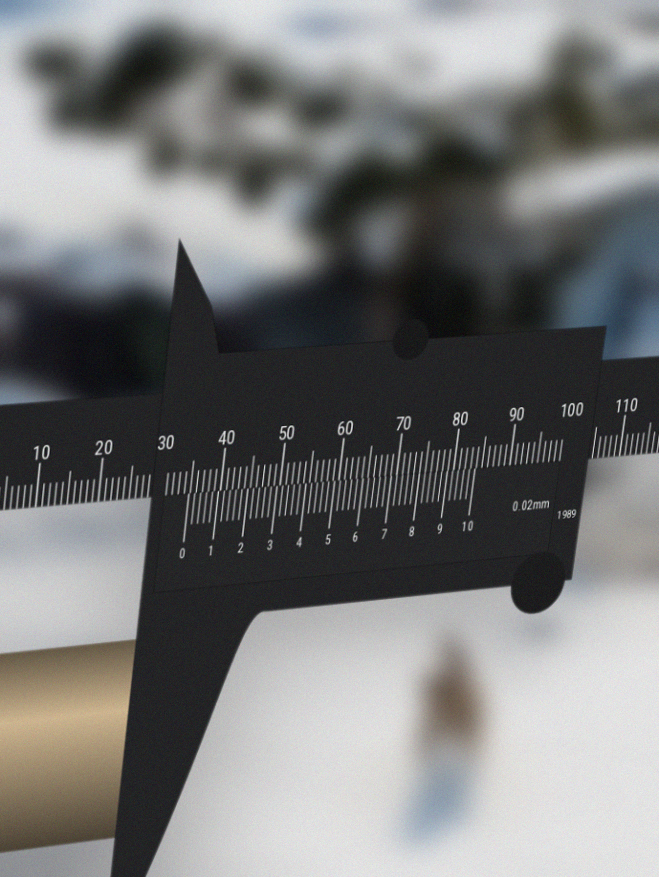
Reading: 34.8 mm
